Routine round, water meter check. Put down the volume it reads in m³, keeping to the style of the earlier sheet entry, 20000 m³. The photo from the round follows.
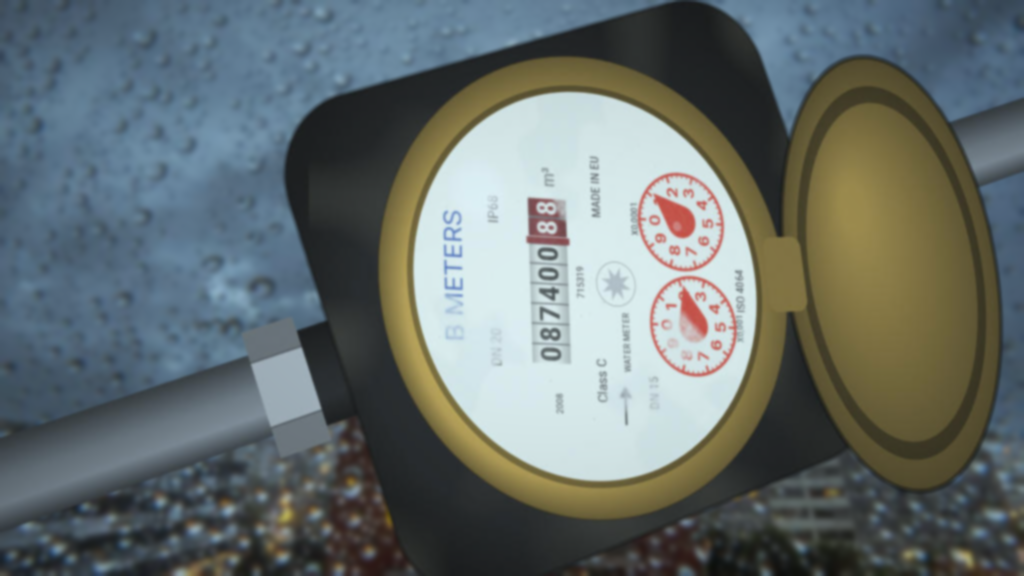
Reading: 87400.8821 m³
